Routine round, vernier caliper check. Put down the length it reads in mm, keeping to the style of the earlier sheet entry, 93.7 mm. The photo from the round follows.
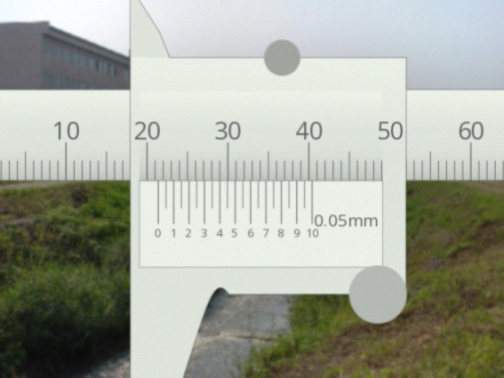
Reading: 21.4 mm
